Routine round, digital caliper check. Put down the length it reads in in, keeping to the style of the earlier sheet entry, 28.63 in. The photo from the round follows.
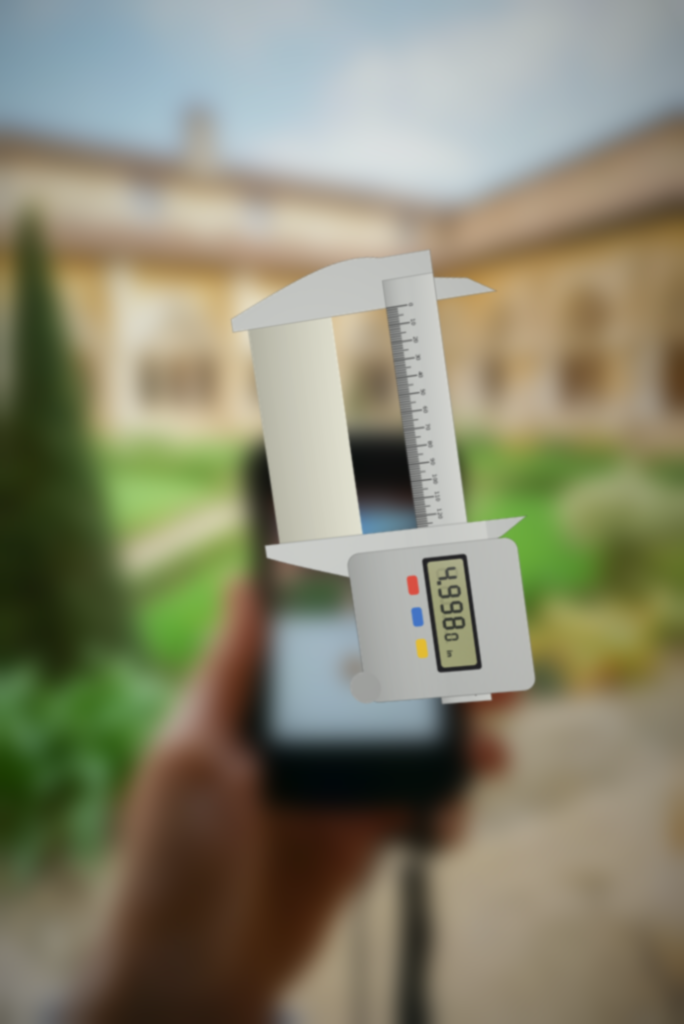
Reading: 4.9980 in
